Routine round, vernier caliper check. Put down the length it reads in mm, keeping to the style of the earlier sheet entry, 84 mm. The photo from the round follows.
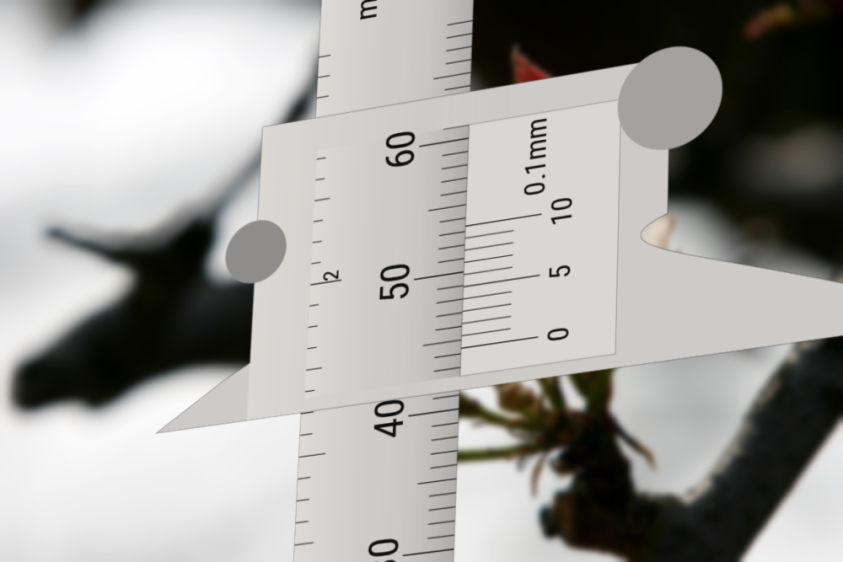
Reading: 44.4 mm
